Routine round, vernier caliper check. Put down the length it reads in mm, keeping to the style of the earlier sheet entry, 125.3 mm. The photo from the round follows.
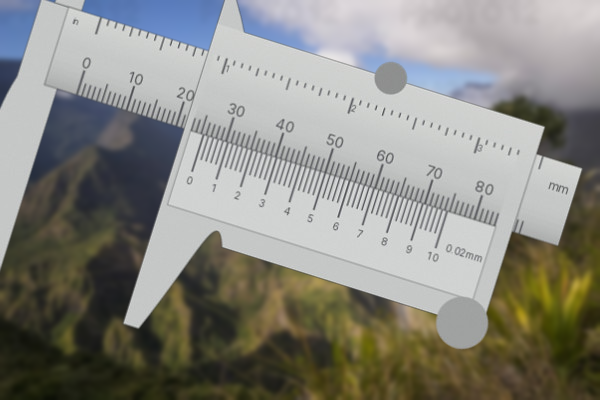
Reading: 25.5 mm
